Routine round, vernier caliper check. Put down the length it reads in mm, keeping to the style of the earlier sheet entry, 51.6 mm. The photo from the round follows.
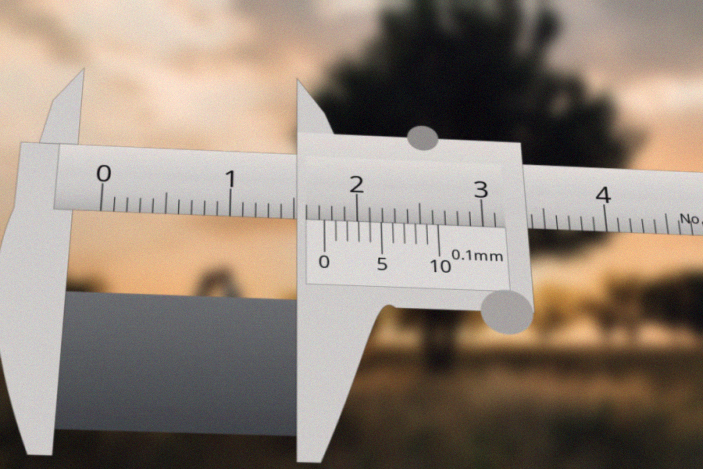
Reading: 17.4 mm
